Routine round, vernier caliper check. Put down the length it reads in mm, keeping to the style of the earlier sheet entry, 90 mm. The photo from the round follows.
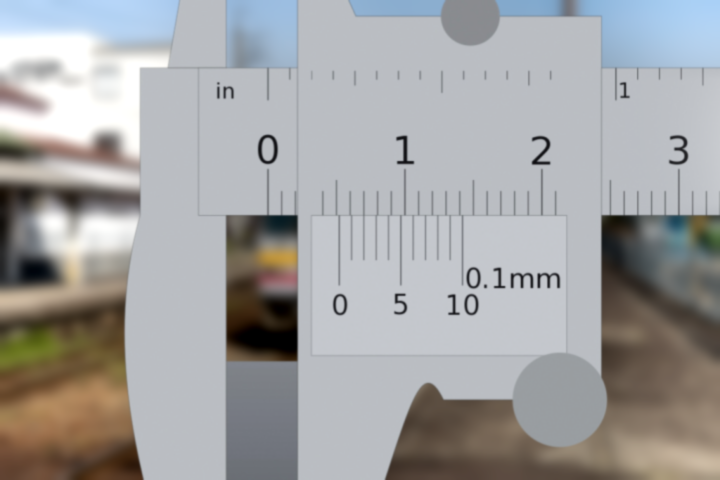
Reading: 5.2 mm
